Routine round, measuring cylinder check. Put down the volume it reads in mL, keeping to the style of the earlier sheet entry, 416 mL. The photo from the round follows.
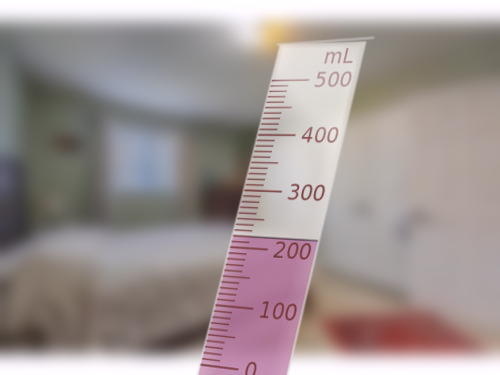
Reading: 220 mL
